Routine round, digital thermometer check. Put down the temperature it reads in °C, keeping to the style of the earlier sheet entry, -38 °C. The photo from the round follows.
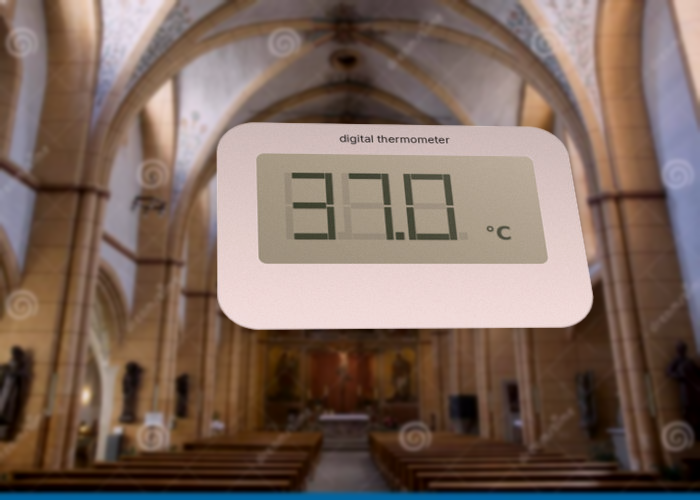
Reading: 37.0 °C
